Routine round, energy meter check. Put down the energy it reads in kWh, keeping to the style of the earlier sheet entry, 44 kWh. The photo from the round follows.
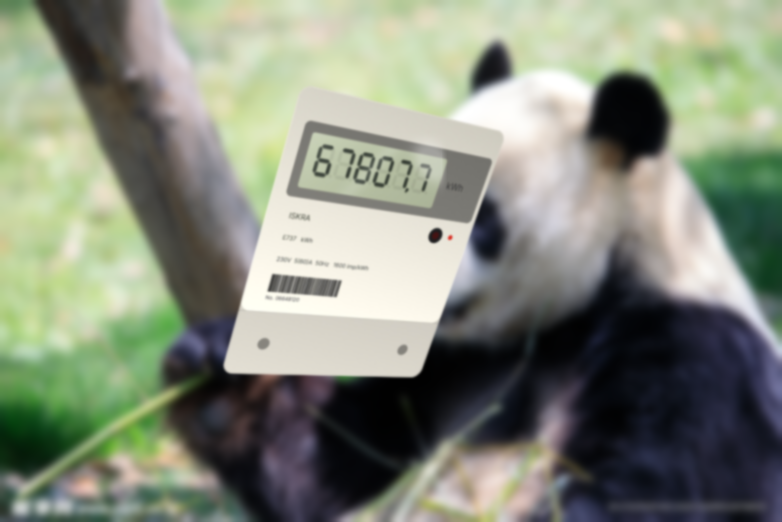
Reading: 67807.7 kWh
